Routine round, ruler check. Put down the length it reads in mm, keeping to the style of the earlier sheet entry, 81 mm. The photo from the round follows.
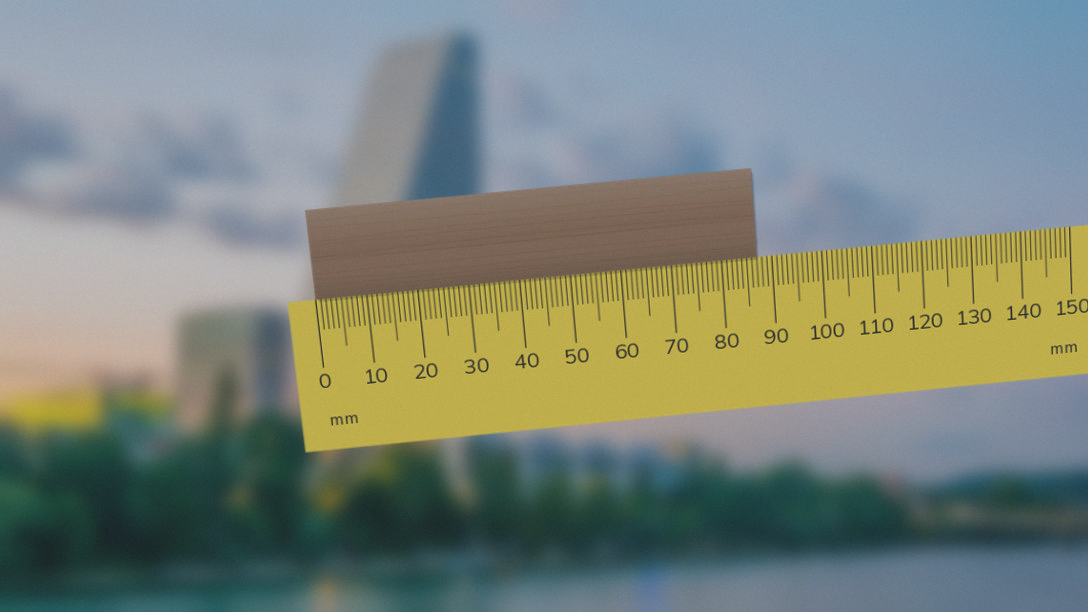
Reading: 87 mm
